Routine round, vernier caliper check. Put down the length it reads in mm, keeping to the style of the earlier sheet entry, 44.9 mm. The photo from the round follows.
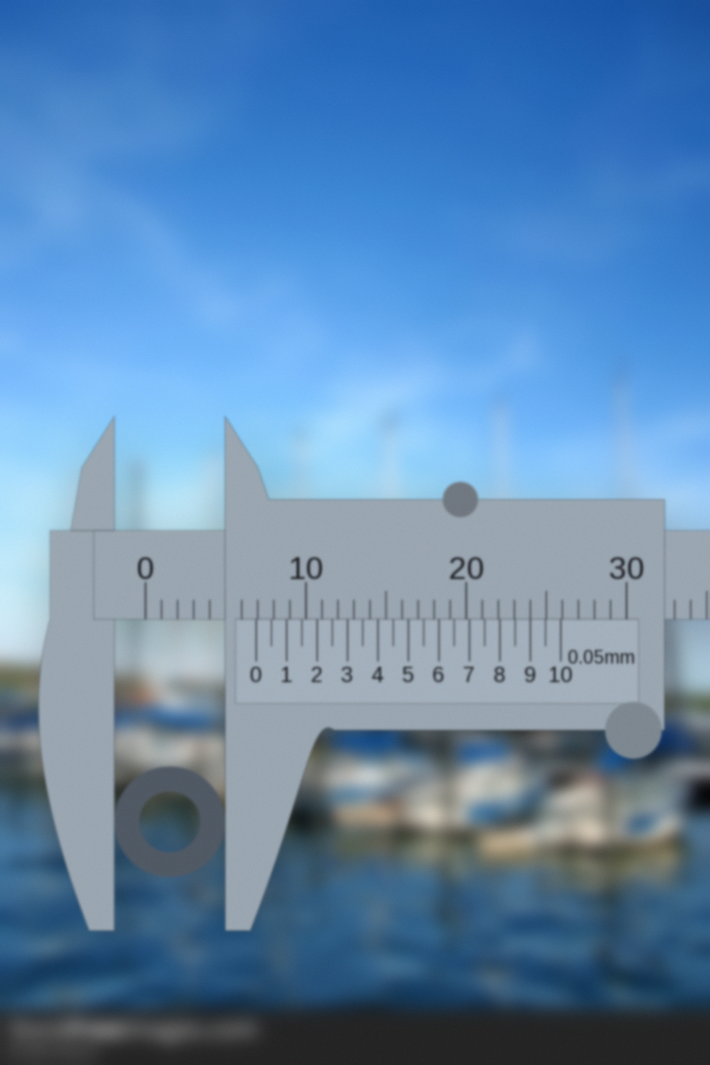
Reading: 6.9 mm
